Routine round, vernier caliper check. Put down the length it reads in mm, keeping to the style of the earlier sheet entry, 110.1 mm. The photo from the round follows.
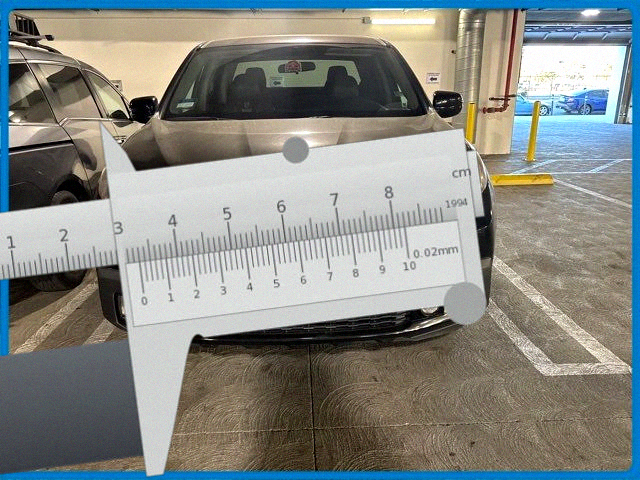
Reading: 33.0 mm
